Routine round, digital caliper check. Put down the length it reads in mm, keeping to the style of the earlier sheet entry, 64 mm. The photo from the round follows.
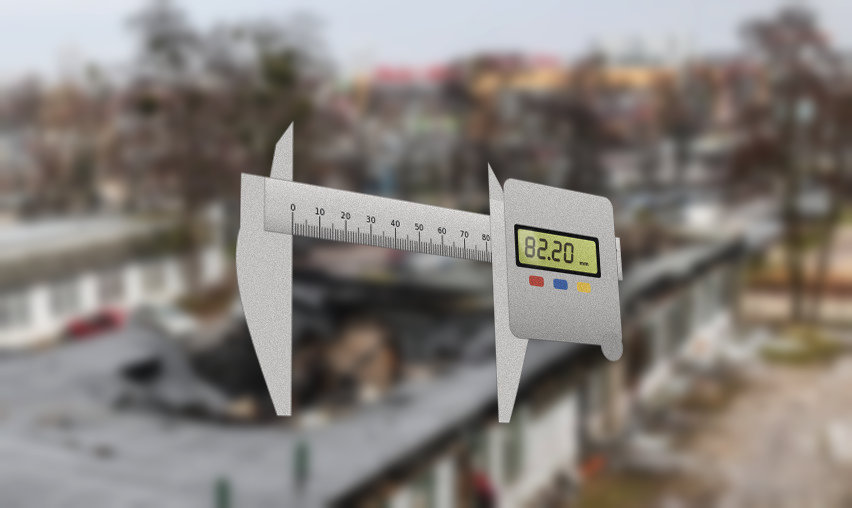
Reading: 82.20 mm
